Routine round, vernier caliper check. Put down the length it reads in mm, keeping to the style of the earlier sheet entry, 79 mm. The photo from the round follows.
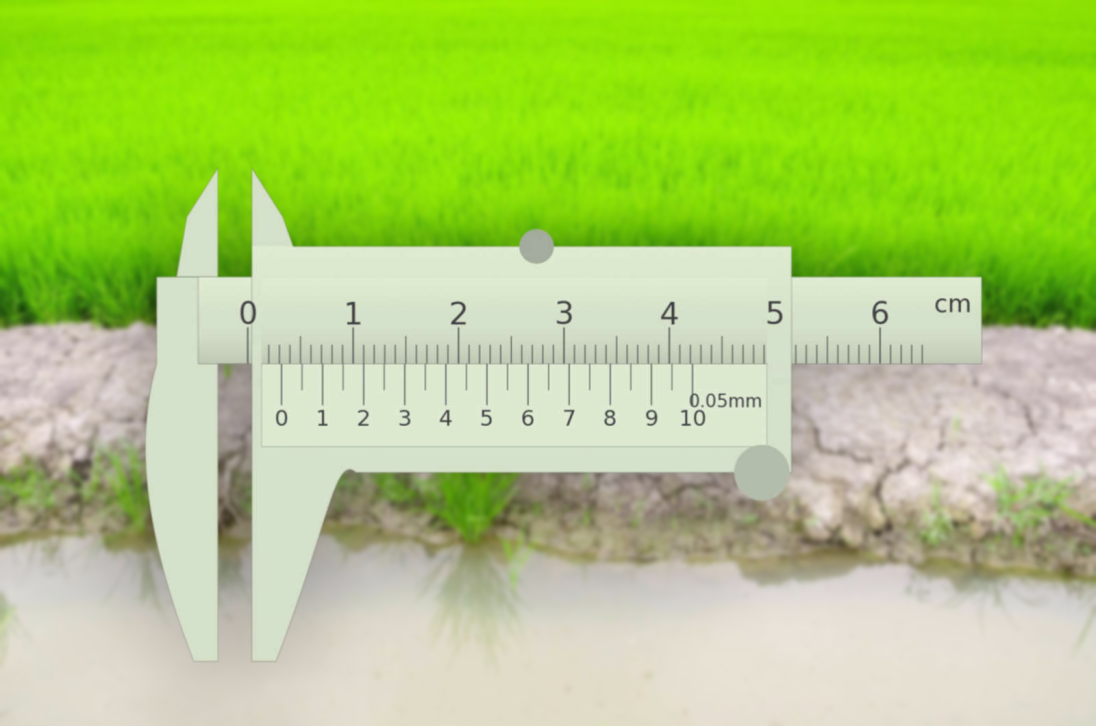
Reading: 3.2 mm
